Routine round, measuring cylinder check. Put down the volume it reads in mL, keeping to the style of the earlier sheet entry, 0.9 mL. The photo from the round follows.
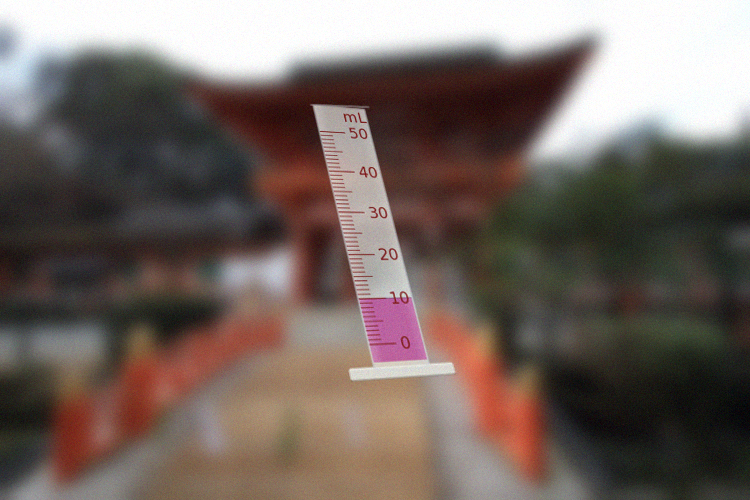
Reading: 10 mL
